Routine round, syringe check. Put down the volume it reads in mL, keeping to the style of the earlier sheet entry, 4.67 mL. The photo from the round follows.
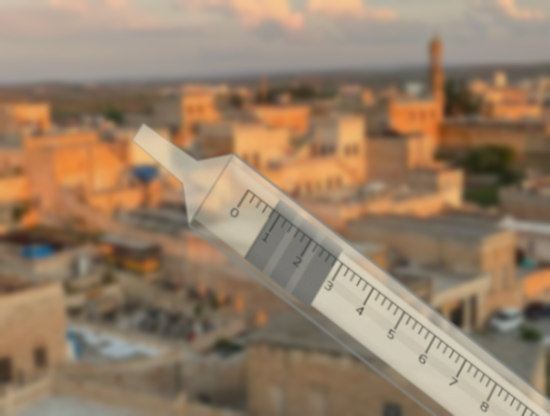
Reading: 0.8 mL
